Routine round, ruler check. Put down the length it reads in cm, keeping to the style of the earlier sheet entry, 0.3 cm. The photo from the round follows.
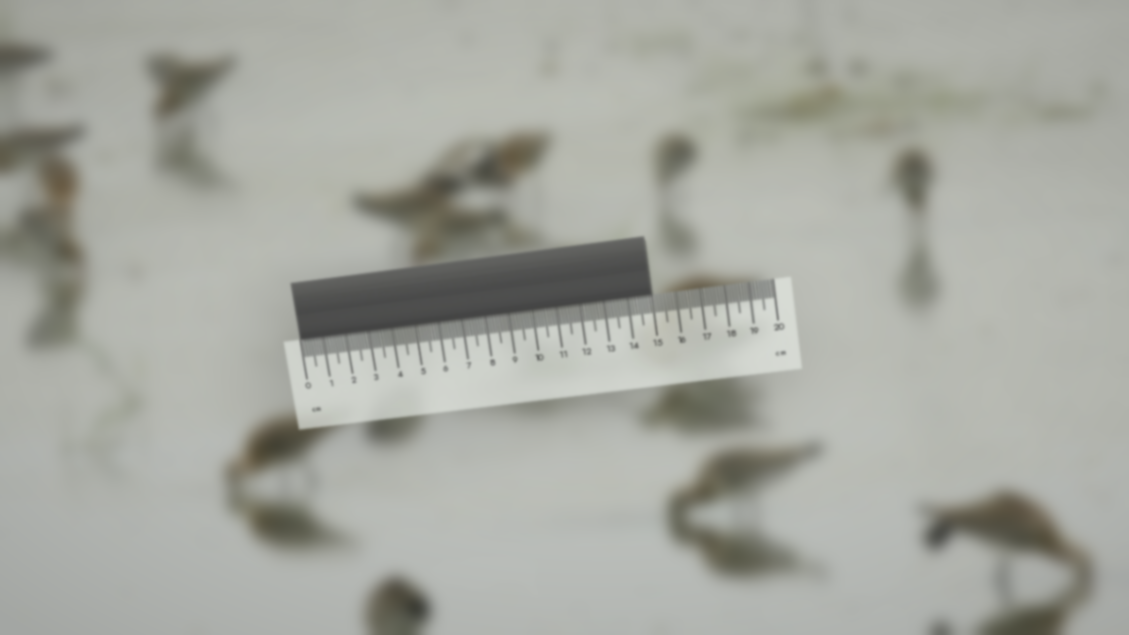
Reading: 15 cm
